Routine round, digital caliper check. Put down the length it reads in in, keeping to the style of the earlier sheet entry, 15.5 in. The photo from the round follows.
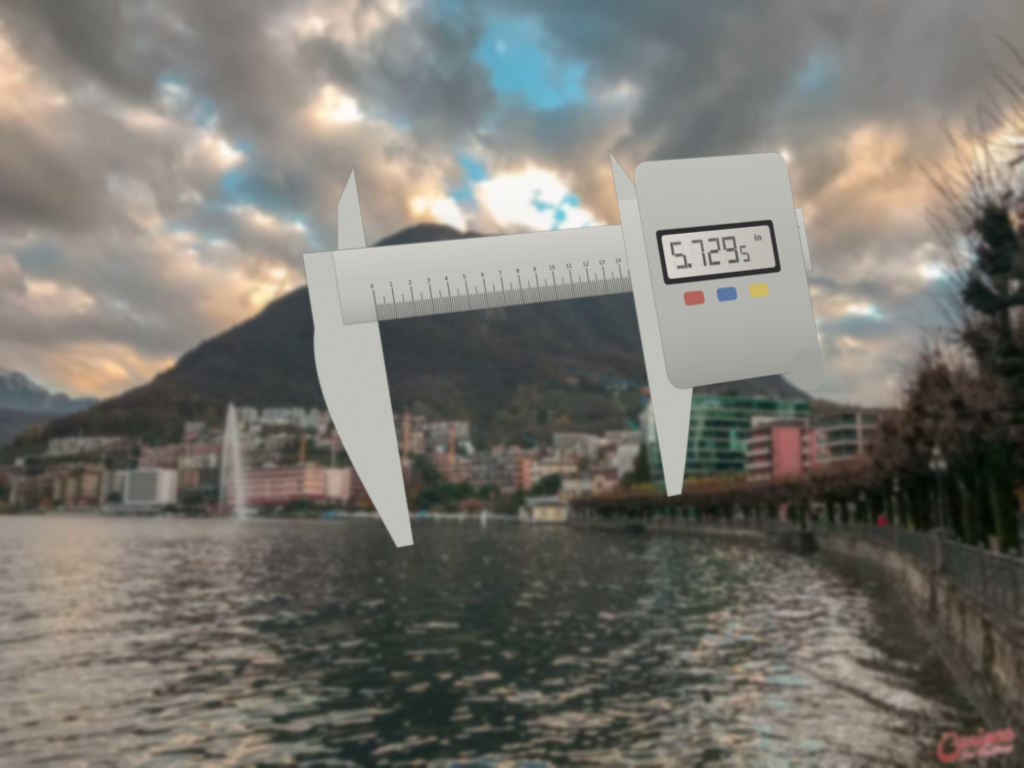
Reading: 5.7295 in
